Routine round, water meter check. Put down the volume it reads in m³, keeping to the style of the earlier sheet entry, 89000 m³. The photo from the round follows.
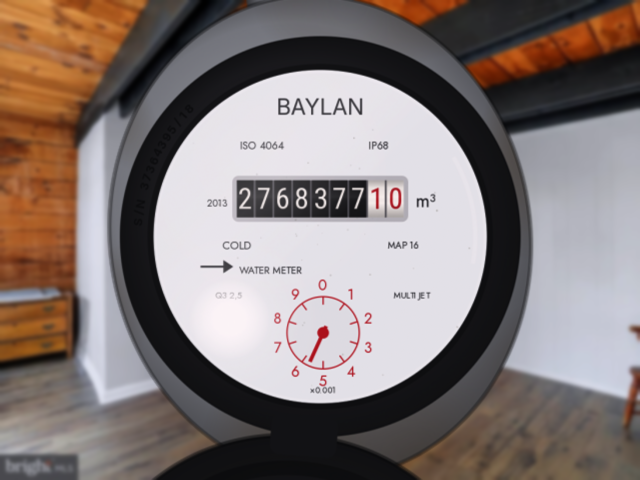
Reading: 2768377.105 m³
